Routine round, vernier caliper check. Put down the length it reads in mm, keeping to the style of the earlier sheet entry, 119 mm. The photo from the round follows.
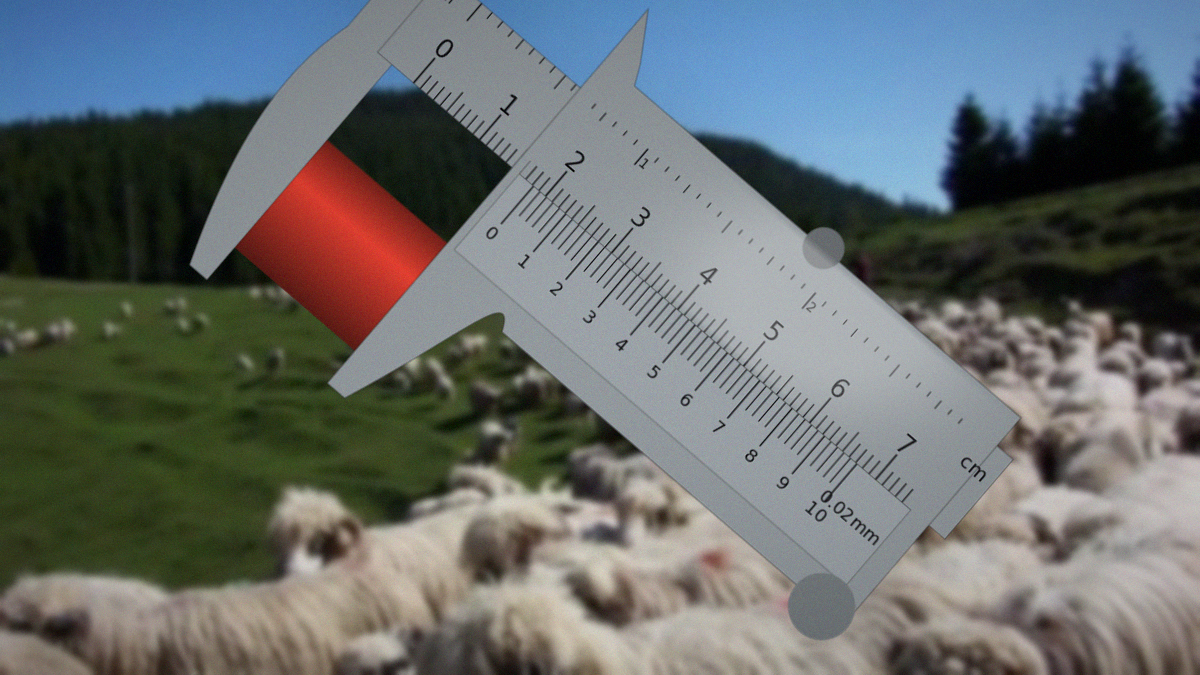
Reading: 18.2 mm
